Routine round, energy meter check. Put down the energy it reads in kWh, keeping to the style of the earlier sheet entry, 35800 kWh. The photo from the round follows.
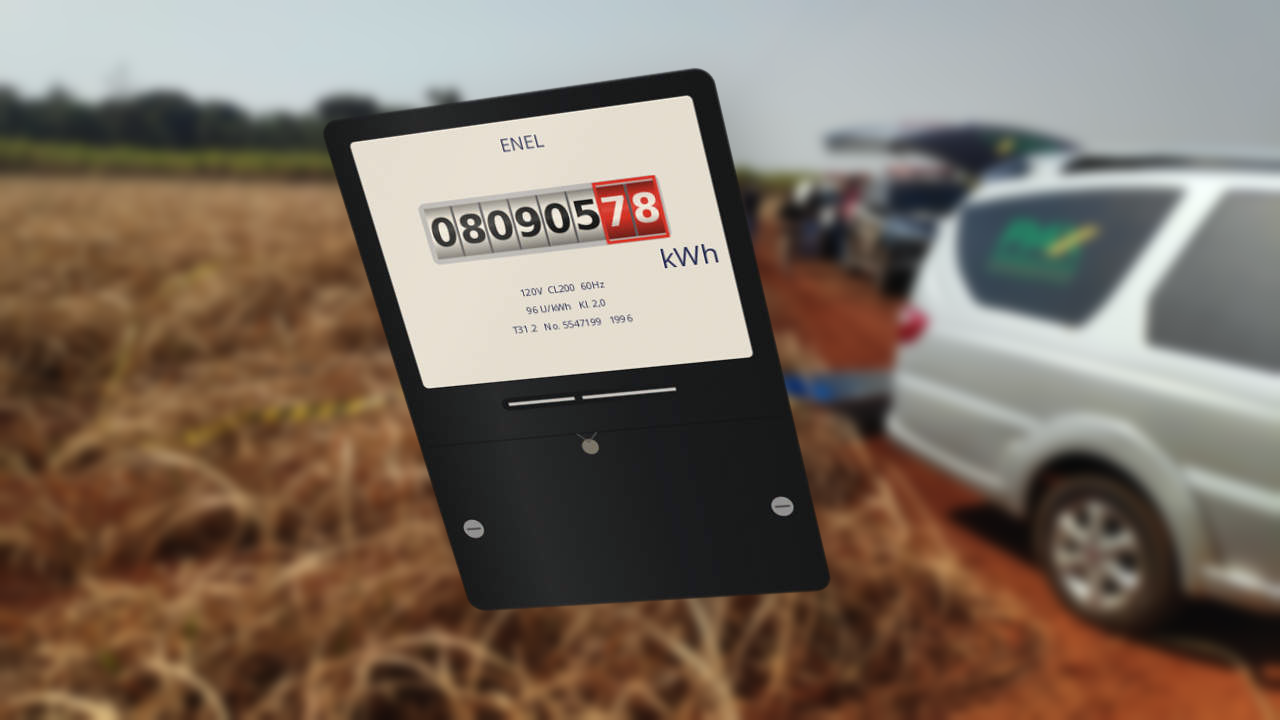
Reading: 80905.78 kWh
